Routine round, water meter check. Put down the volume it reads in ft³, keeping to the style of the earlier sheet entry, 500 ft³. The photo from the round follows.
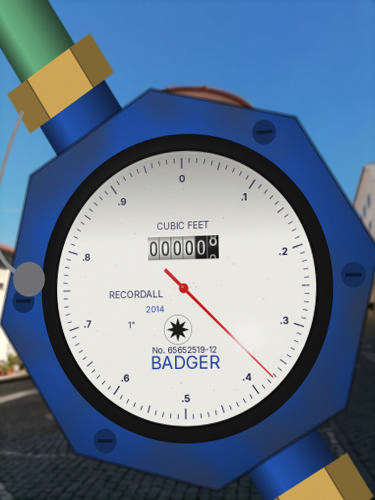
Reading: 8.37 ft³
